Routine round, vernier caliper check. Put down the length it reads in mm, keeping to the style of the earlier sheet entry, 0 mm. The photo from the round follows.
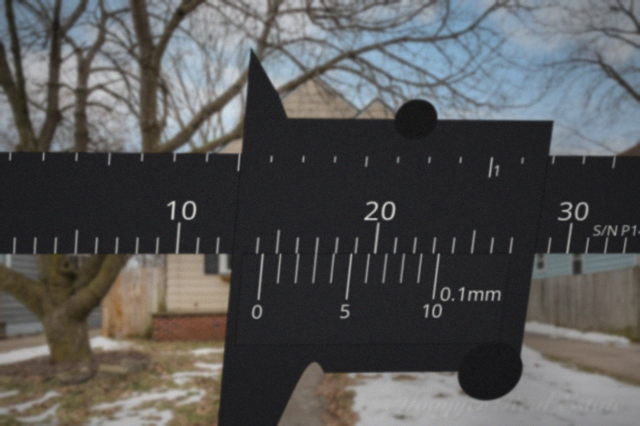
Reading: 14.3 mm
